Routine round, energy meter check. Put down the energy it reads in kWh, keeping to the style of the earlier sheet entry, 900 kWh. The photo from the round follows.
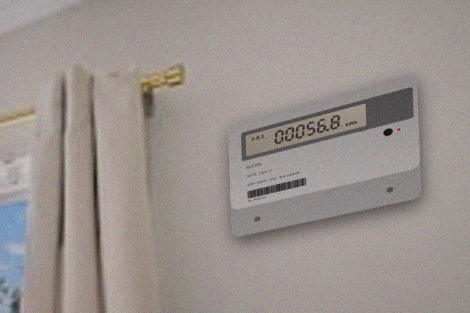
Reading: 56.8 kWh
